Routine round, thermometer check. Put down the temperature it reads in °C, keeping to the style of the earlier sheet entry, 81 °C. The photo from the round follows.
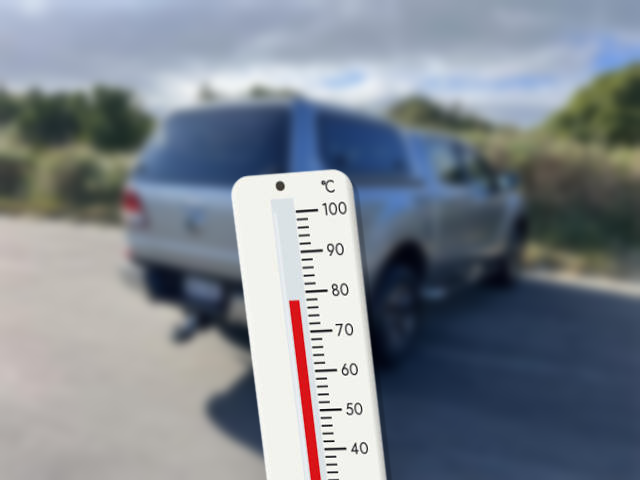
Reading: 78 °C
